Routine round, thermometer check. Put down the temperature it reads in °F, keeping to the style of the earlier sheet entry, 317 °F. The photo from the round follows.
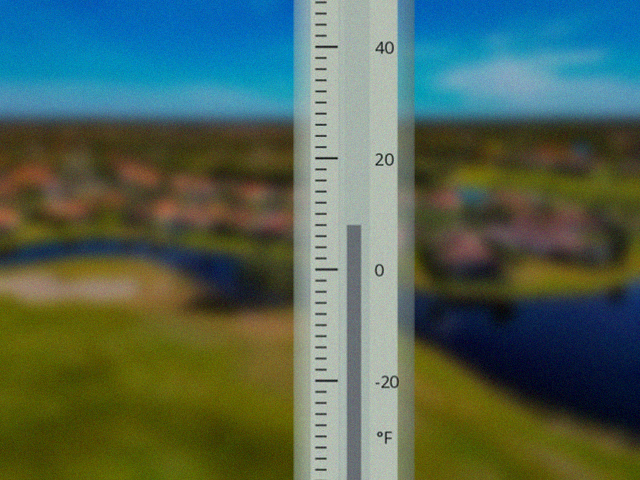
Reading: 8 °F
